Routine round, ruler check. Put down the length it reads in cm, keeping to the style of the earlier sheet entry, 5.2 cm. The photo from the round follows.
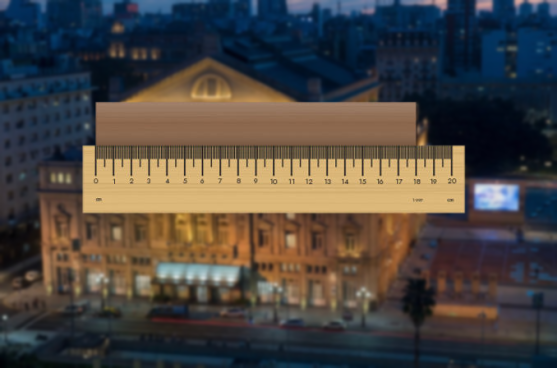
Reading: 18 cm
